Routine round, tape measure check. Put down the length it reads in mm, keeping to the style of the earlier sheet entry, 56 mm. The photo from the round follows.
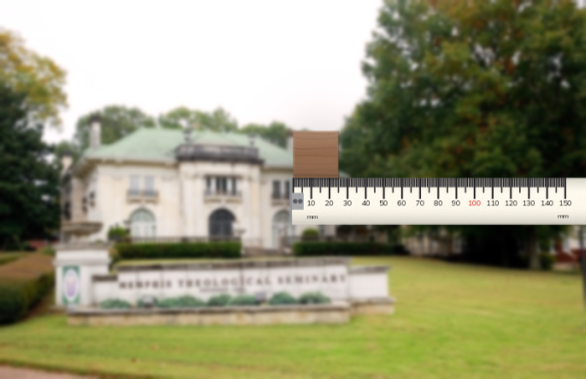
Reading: 25 mm
